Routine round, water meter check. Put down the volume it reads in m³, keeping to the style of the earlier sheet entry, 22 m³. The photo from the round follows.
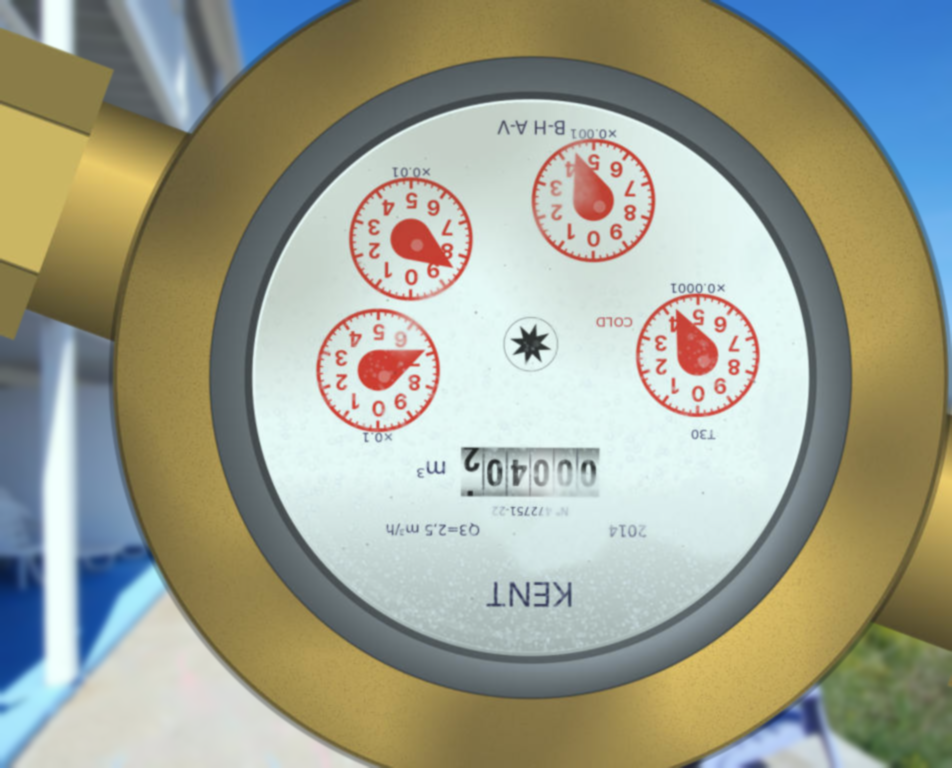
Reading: 401.6844 m³
